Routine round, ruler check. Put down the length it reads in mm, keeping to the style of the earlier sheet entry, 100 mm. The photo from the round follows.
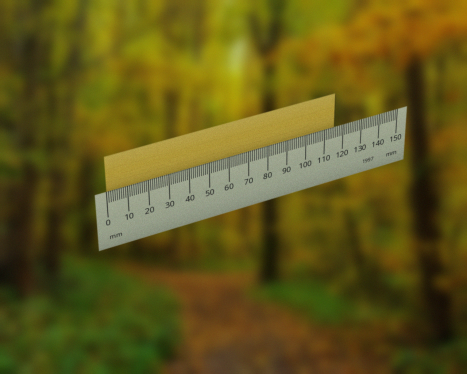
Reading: 115 mm
